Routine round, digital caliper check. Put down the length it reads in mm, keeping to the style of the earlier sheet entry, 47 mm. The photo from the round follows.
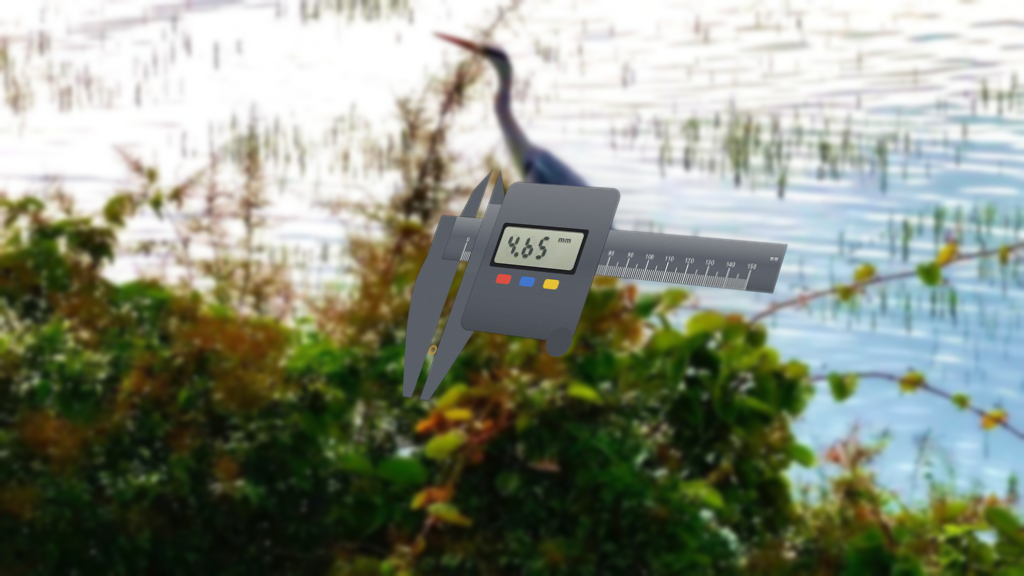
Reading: 4.65 mm
